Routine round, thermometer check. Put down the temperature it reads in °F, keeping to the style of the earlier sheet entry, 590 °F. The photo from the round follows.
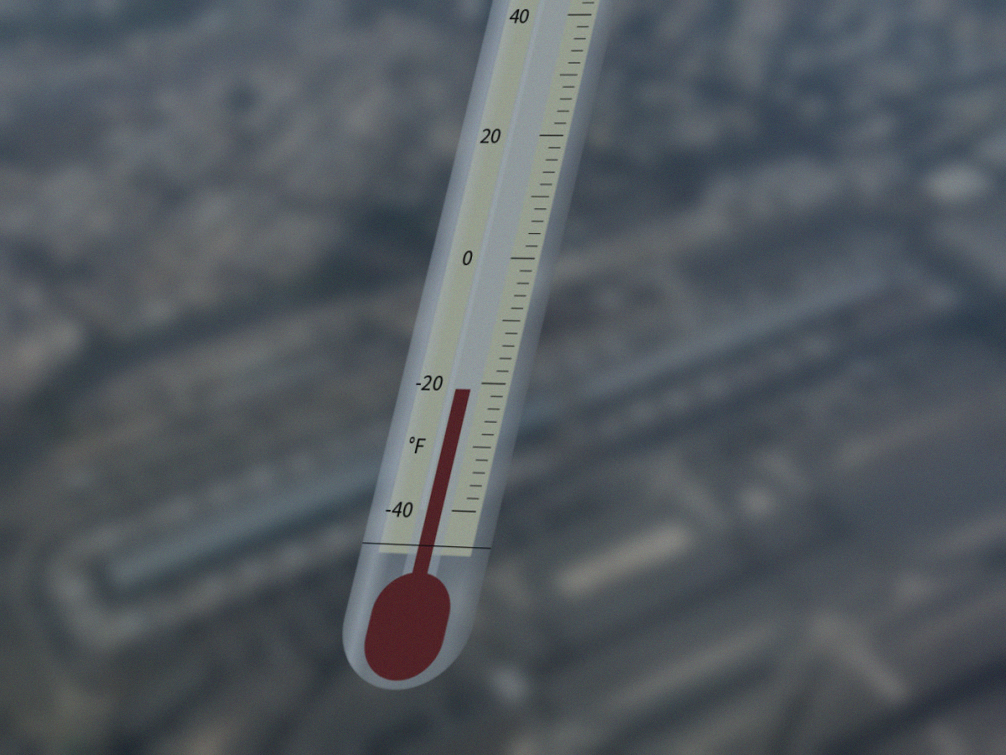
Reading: -21 °F
